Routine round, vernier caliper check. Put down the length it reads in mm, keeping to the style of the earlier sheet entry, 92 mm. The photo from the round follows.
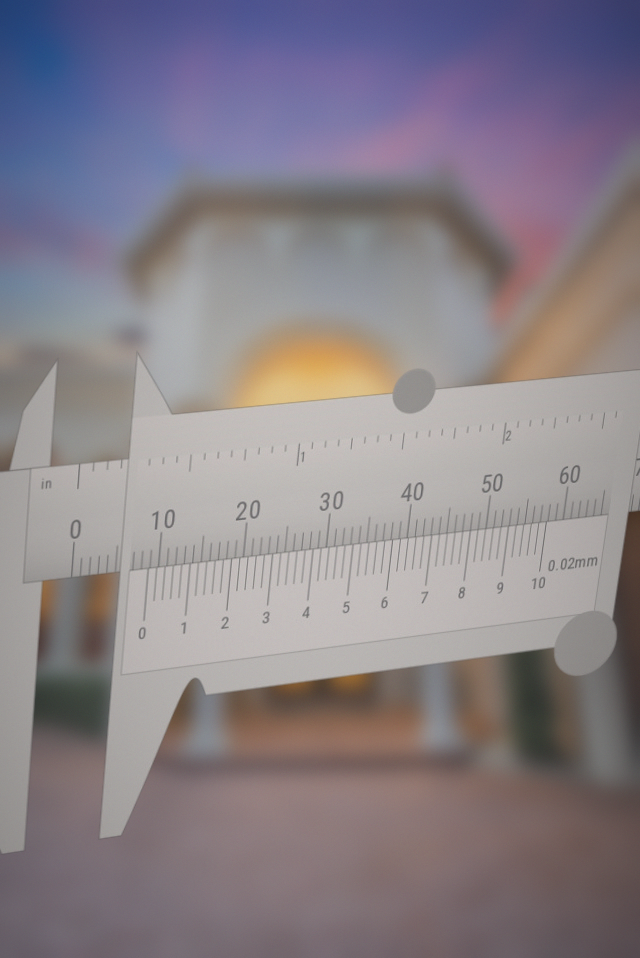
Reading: 8.8 mm
